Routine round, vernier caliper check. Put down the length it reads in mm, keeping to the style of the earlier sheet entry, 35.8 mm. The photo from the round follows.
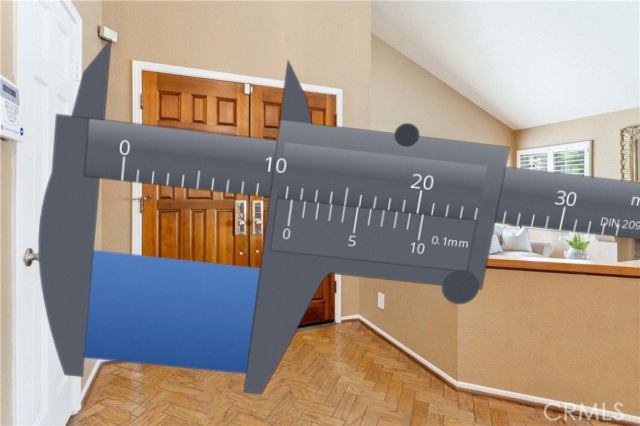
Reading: 11.4 mm
